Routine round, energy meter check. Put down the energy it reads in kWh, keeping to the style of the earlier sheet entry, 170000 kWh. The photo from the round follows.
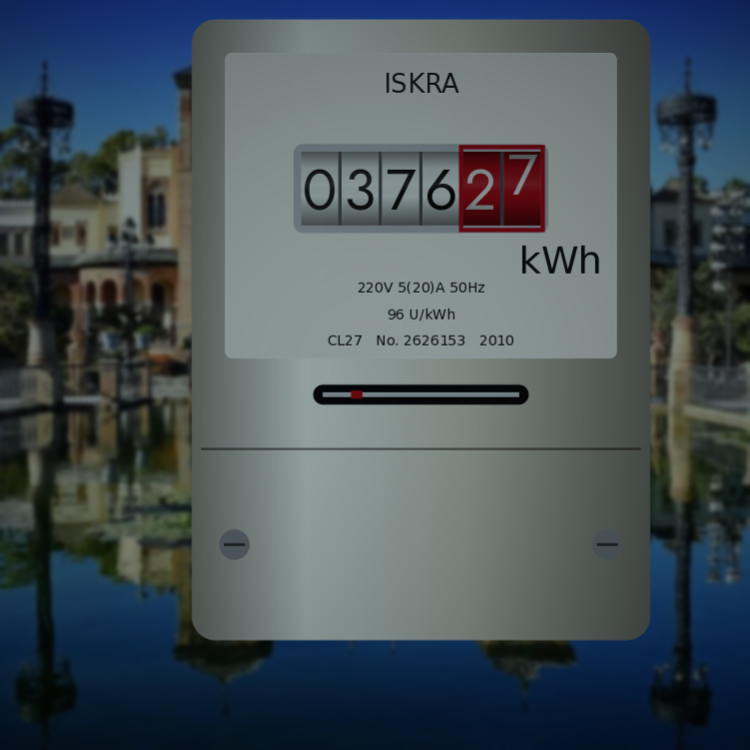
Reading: 376.27 kWh
